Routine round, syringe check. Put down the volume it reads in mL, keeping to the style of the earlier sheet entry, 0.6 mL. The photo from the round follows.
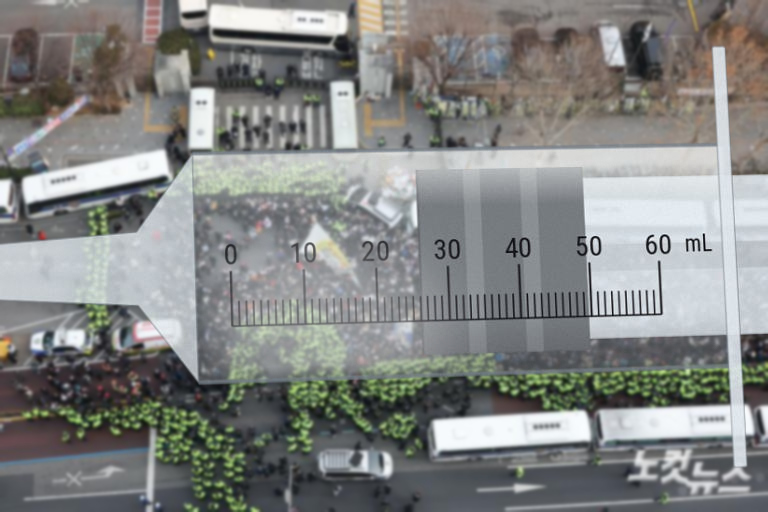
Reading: 26 mL
